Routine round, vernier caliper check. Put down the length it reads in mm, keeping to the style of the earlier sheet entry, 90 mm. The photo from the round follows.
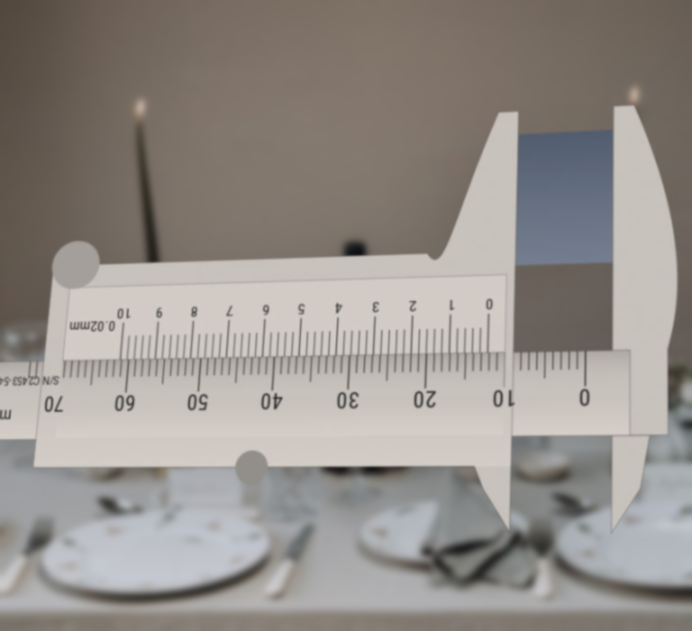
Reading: 12.2 mm
